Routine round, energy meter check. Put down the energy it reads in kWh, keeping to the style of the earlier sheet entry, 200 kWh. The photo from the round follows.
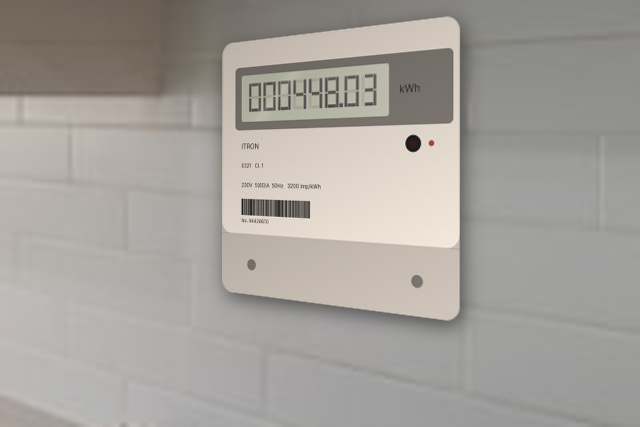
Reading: 448.03 kWh
